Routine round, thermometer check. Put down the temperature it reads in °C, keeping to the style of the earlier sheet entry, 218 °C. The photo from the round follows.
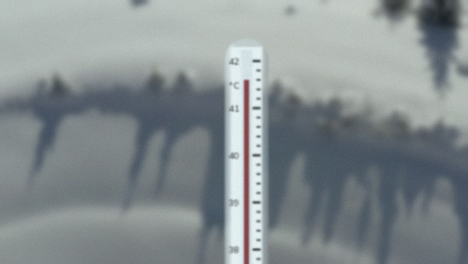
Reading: 41.6 °C
